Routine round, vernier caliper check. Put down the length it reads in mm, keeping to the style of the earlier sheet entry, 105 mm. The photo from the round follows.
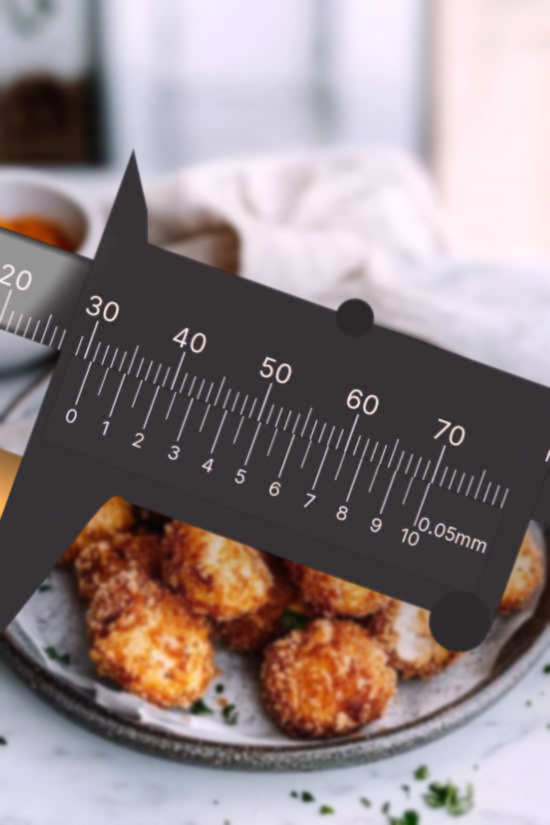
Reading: 30.8 mm
